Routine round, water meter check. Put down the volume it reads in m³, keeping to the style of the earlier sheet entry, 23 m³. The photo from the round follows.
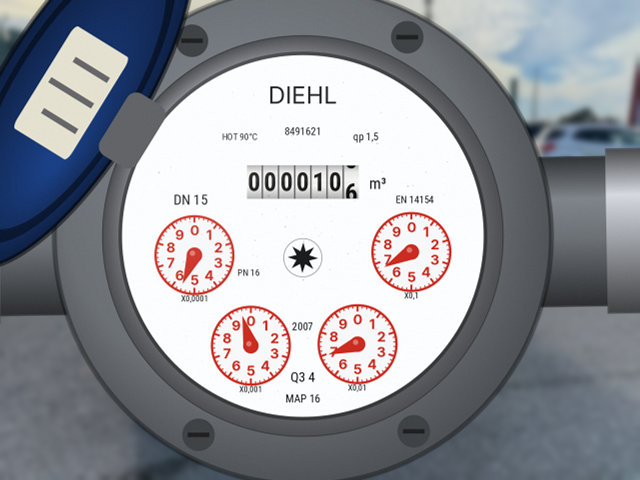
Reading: 105.6695 m³
